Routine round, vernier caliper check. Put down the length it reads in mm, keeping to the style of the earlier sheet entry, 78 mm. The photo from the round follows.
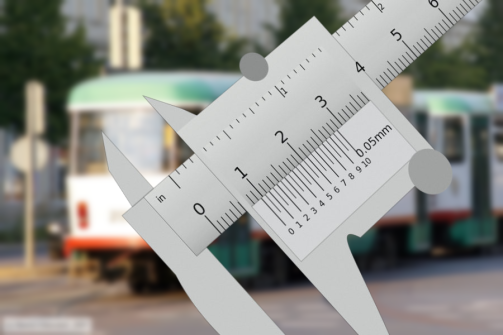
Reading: 9.6 mm
